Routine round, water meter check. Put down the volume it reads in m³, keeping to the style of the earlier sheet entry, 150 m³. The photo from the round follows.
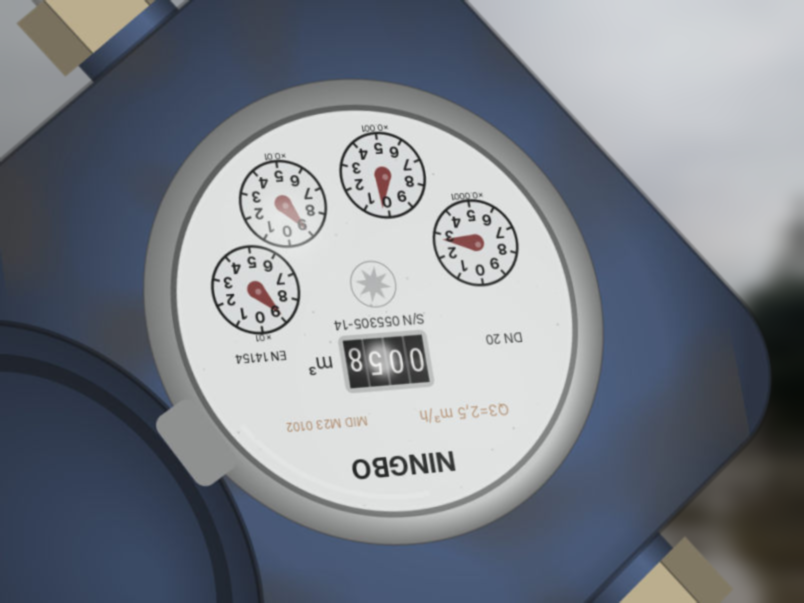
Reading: 57.8902 m³
